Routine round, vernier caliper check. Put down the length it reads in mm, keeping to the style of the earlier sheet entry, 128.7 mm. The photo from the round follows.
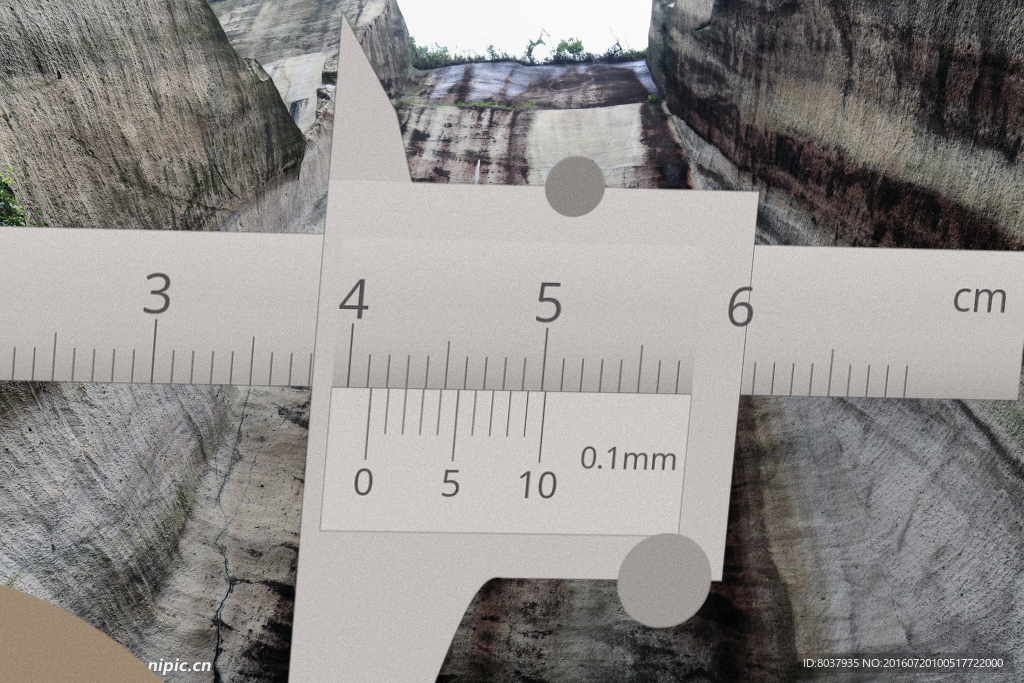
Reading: 41.2 mm
